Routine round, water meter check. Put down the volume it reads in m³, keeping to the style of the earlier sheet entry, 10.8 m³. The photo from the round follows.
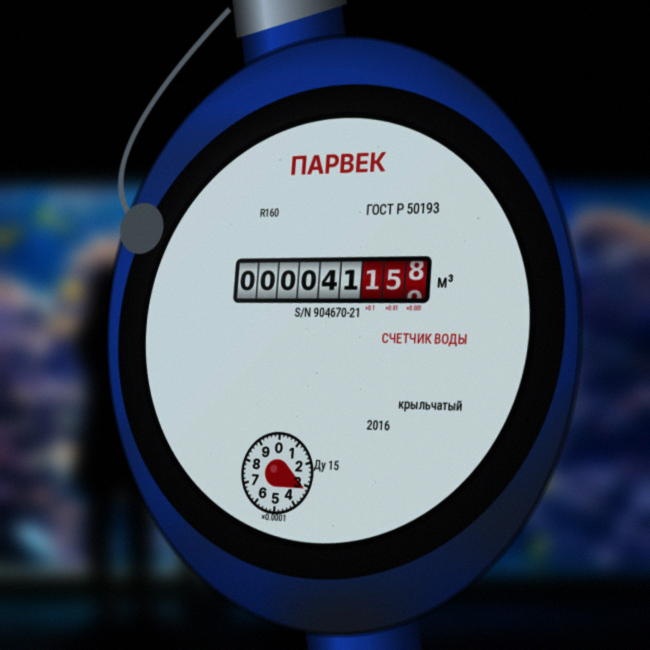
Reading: 41.1583 m³
